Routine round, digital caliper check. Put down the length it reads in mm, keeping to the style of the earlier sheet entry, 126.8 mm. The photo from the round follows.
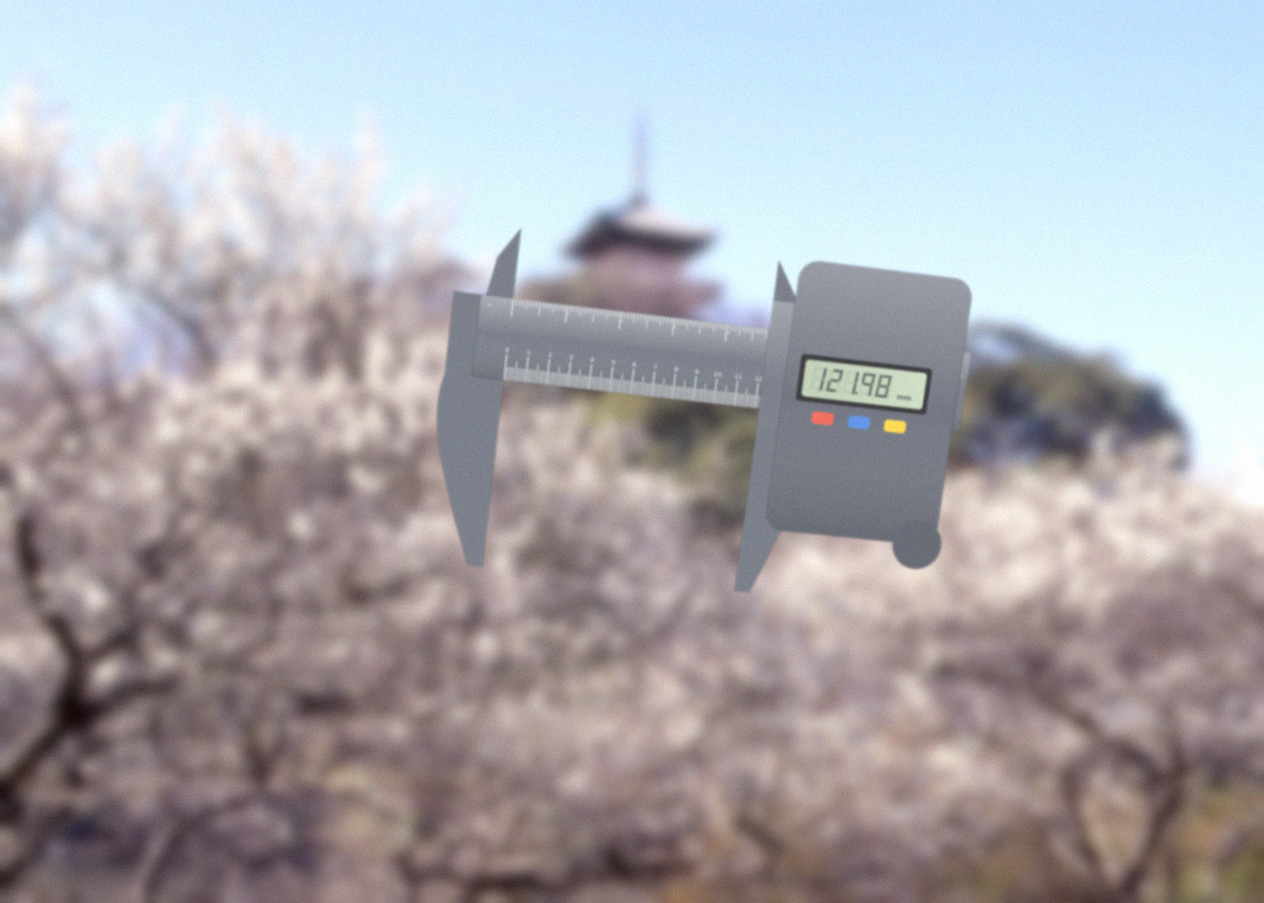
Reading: 121.98 mm
